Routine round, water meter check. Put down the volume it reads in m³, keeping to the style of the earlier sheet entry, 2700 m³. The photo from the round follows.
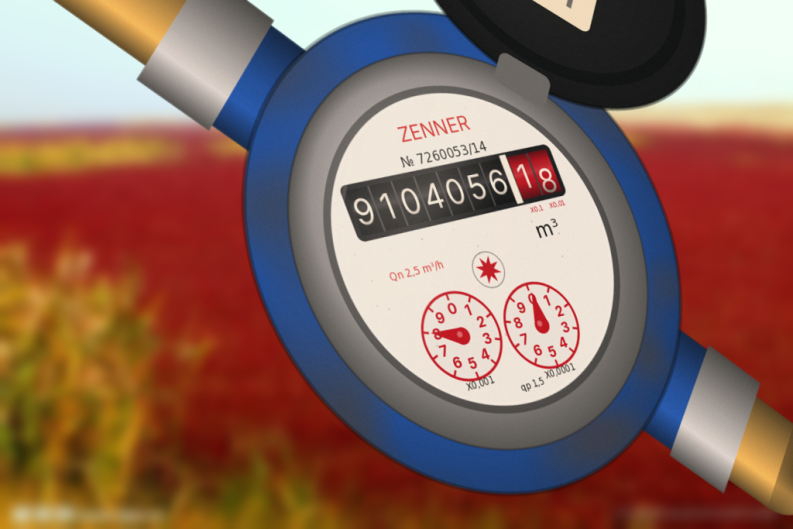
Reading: 9104056.1780 m³
